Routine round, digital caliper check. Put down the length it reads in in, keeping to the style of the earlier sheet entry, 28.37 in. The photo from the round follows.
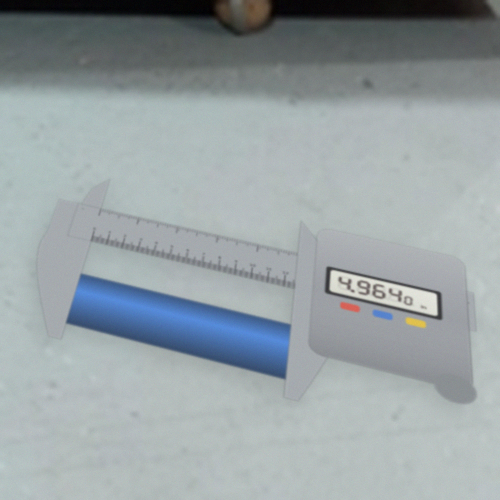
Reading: 4.9640 in
